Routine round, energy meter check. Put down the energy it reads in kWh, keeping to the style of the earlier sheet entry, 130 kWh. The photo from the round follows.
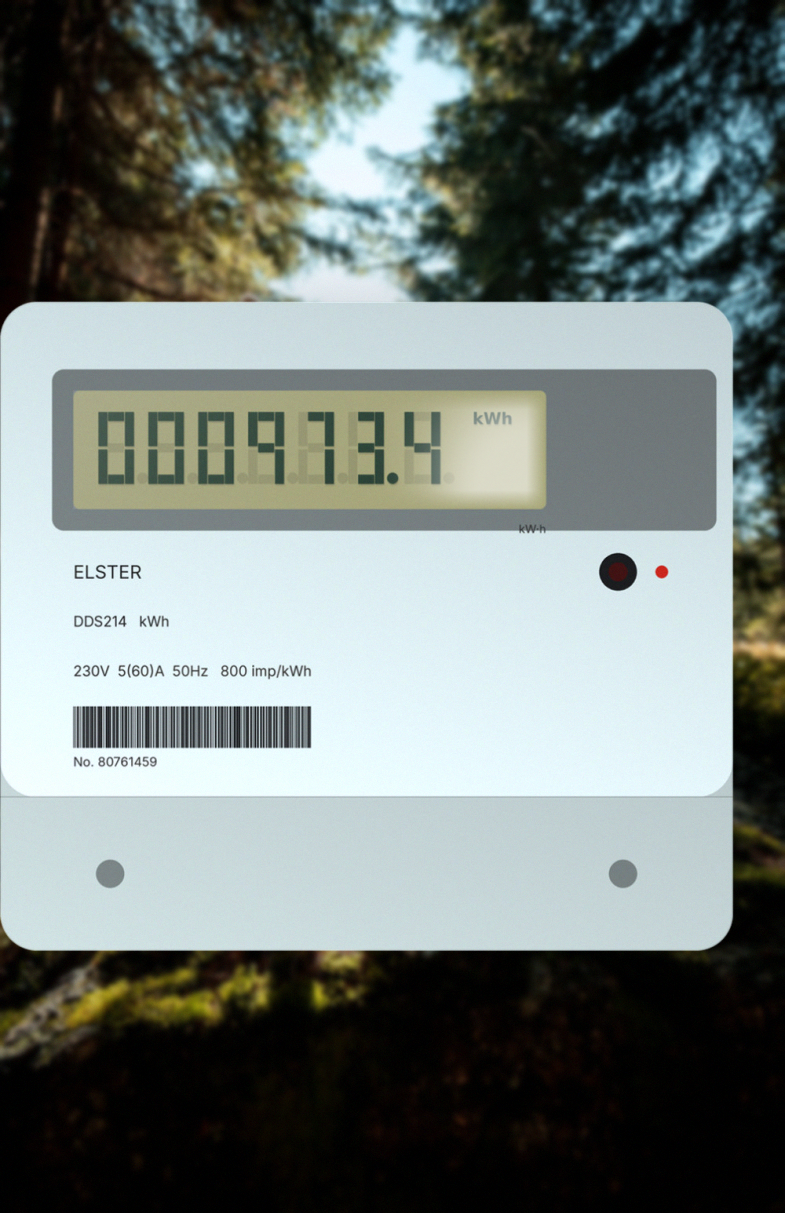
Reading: 973.4 kWh
